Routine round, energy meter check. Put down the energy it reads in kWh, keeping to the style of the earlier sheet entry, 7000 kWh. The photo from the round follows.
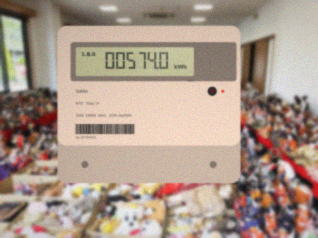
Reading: 574.0 kWh
